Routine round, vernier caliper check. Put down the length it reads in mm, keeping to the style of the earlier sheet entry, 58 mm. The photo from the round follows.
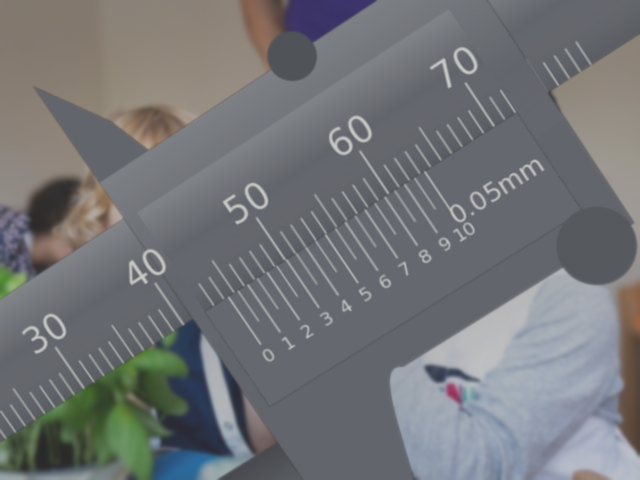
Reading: 44.4 mm
